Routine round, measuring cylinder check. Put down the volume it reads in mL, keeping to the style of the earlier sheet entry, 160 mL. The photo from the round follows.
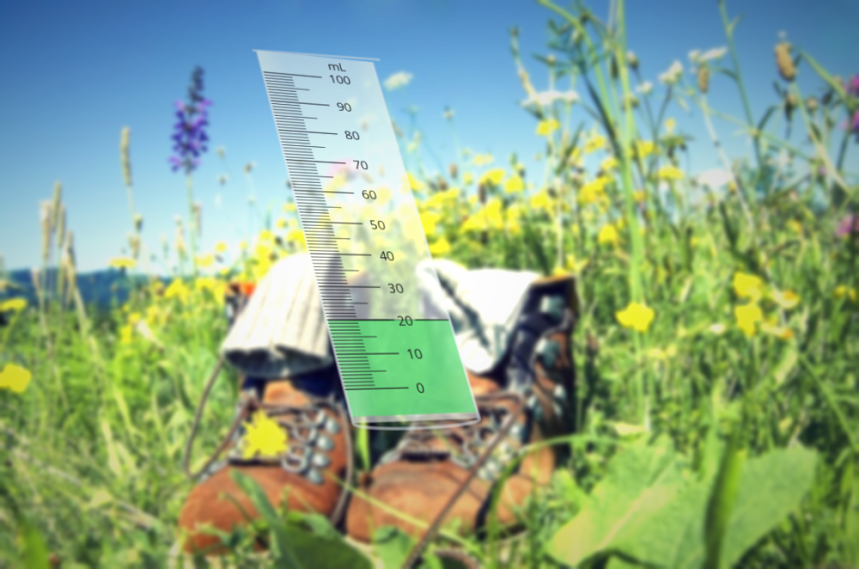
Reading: 20 mL
